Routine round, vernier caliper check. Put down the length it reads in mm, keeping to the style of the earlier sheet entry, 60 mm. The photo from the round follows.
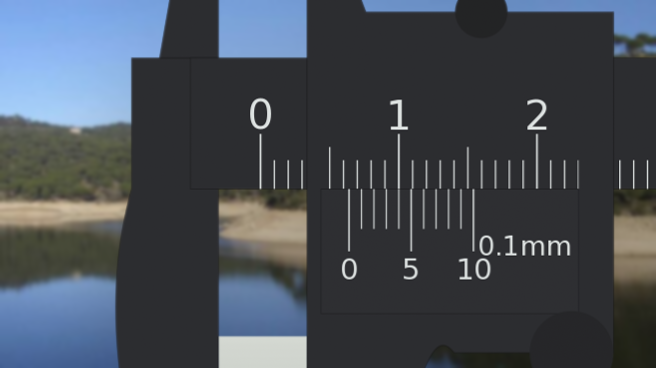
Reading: 6.4 mm
